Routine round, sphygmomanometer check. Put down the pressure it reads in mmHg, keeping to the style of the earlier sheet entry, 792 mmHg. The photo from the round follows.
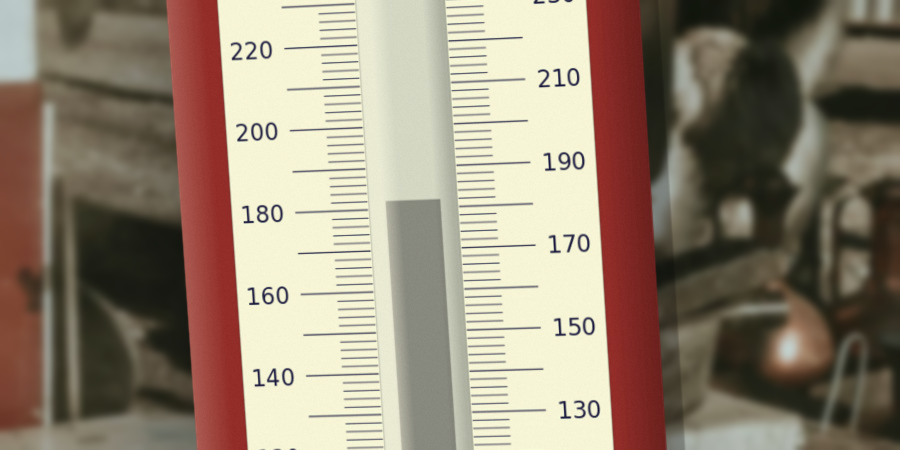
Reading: 182 mmHg
